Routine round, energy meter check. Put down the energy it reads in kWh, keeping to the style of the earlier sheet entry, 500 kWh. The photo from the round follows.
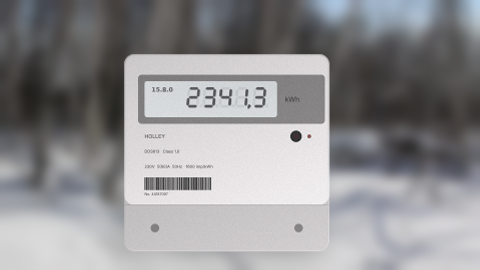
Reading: 2341.3 kWh
